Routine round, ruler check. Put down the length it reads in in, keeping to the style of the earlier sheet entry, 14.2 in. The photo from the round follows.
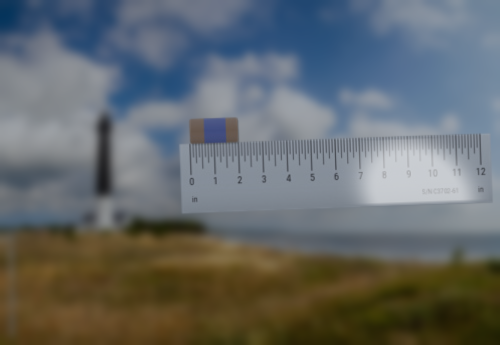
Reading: 2 in
